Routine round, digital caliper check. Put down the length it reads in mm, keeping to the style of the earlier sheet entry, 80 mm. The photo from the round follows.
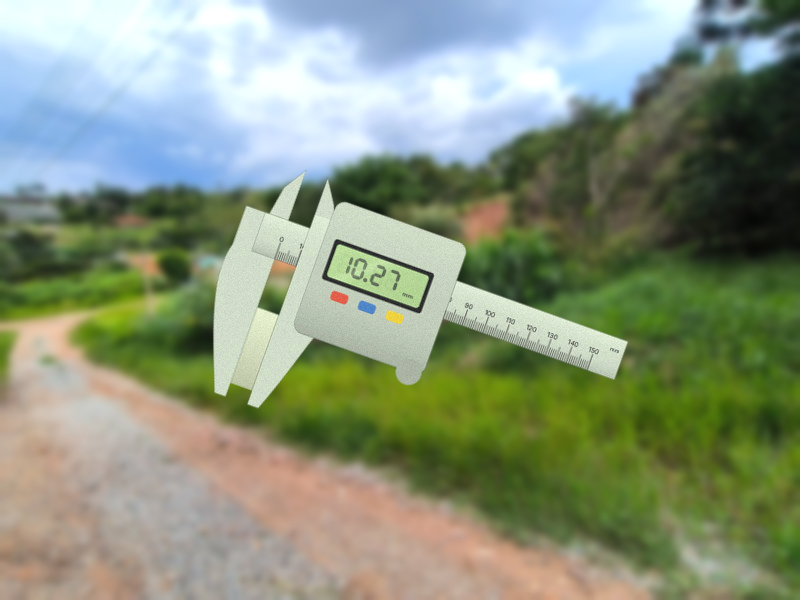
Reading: 10.27 mm
